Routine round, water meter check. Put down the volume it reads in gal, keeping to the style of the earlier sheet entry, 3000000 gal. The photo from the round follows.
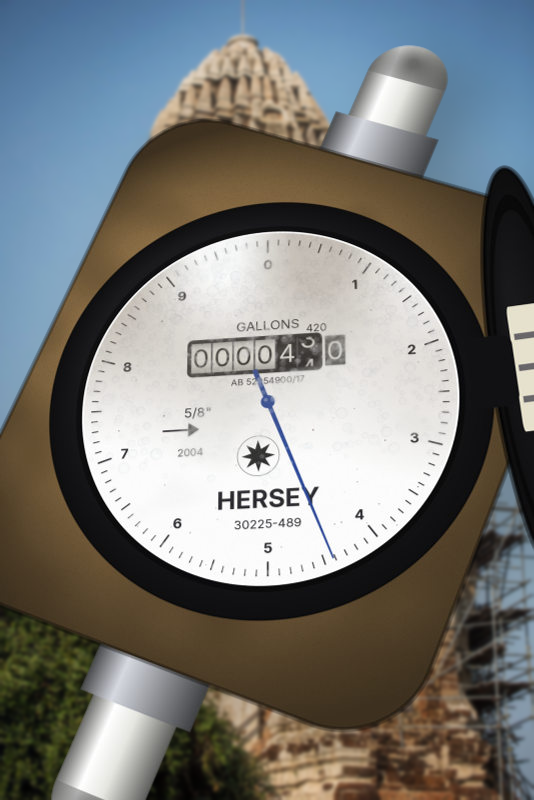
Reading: 434.4 gal
